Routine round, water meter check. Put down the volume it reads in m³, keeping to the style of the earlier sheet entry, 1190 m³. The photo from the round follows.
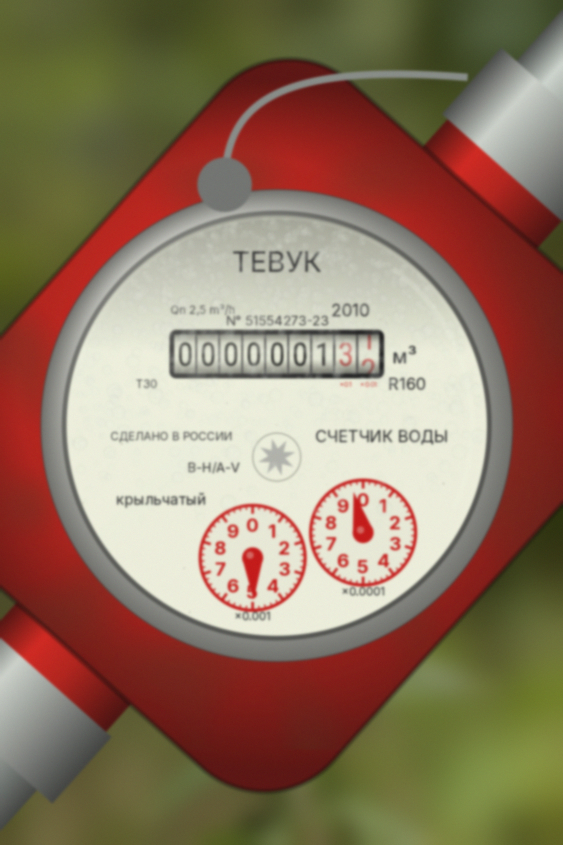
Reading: 1.3149 m³
